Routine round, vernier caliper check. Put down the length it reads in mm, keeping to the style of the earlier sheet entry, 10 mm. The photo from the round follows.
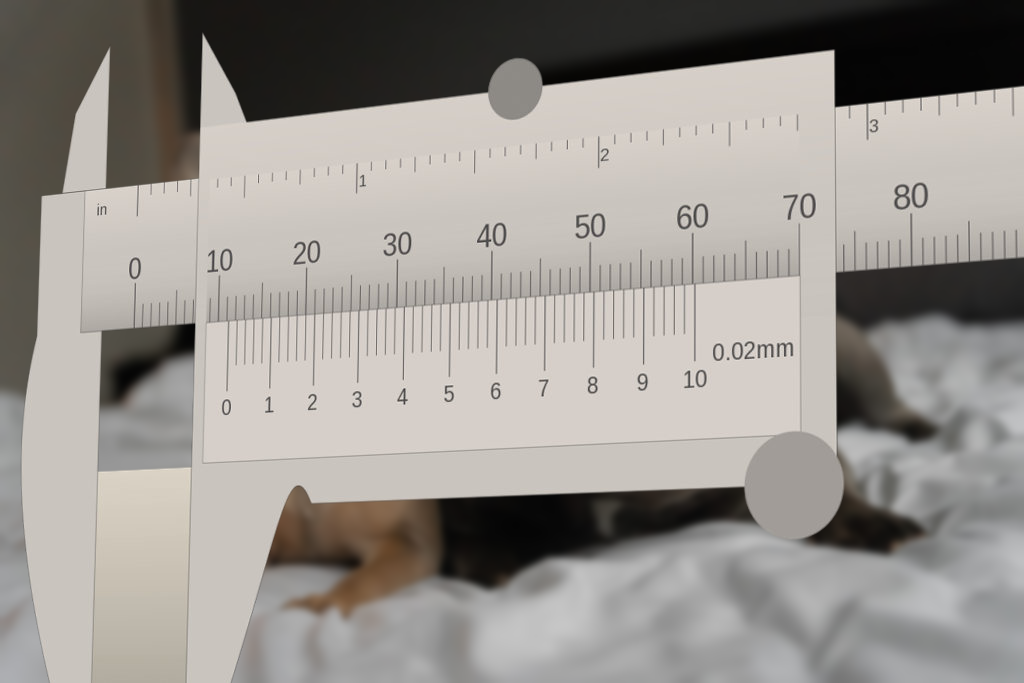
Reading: 11.2 mm
